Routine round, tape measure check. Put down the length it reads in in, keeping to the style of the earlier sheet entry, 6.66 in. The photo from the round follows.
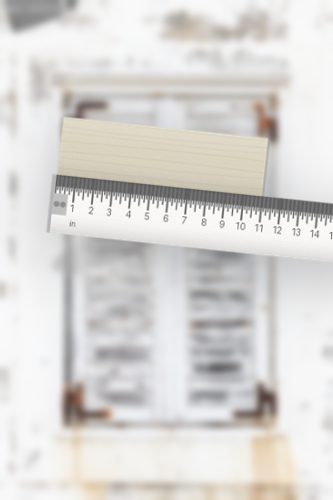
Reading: 11 in
